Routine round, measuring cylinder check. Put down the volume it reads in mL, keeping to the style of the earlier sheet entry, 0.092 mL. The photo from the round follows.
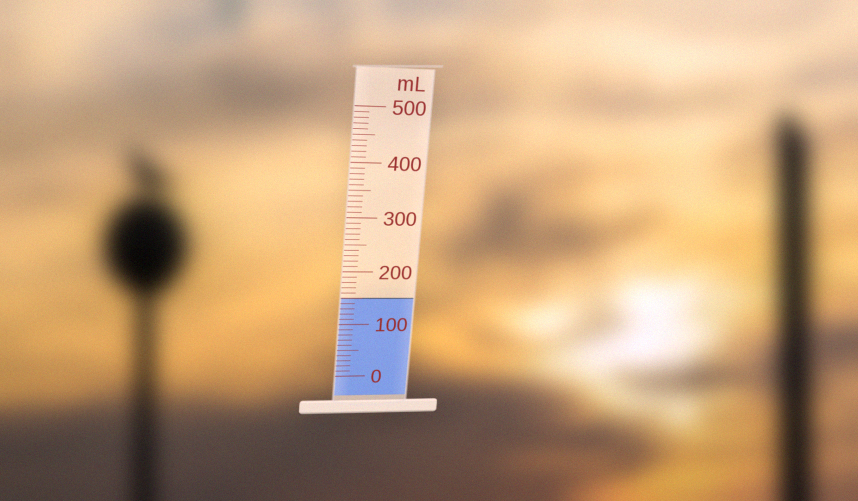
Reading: 150 mL
